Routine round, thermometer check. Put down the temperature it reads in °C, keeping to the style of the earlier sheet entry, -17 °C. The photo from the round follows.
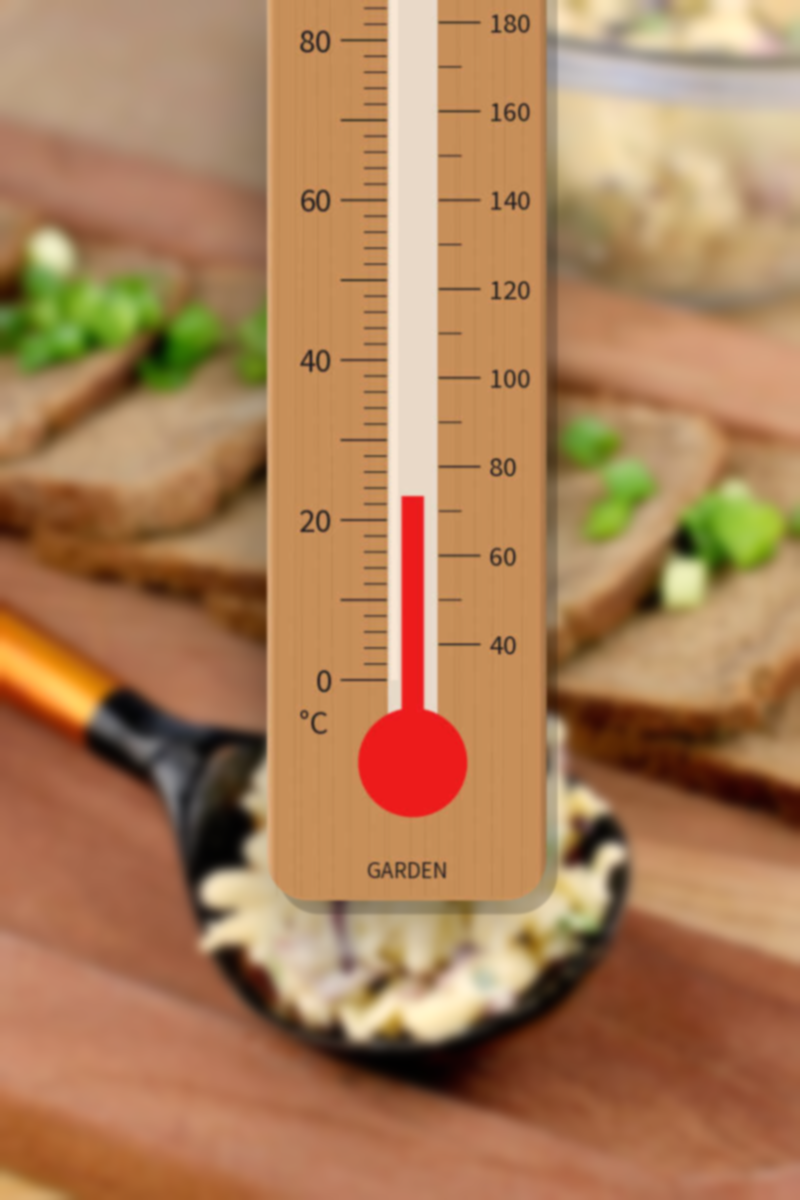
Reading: 23 °C
